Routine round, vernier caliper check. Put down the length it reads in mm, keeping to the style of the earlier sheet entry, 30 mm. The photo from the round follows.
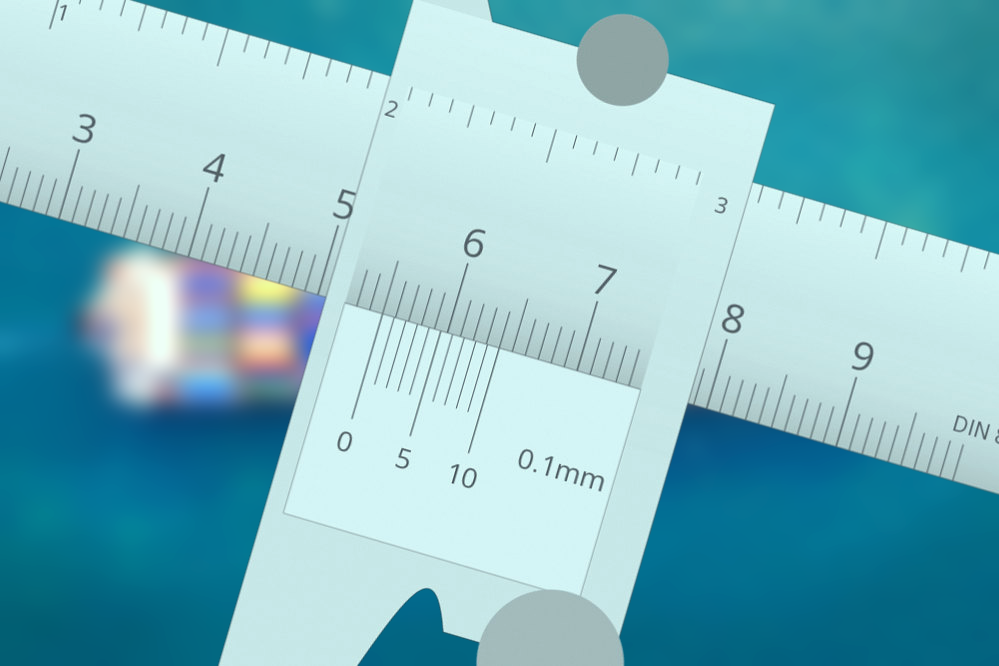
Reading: 55.0 mm
